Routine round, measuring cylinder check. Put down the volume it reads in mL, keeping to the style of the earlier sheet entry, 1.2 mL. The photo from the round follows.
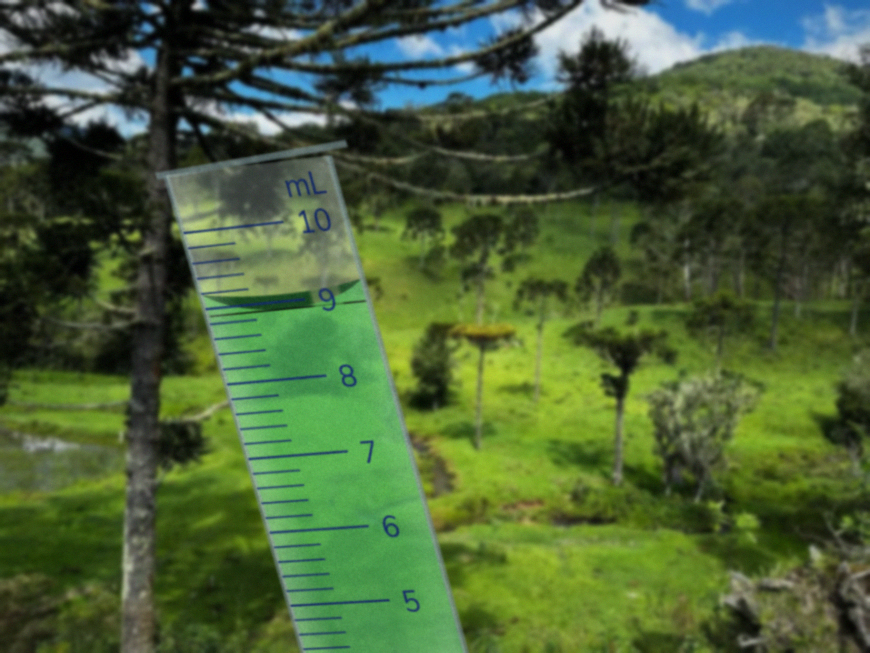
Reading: 8.9 mL
